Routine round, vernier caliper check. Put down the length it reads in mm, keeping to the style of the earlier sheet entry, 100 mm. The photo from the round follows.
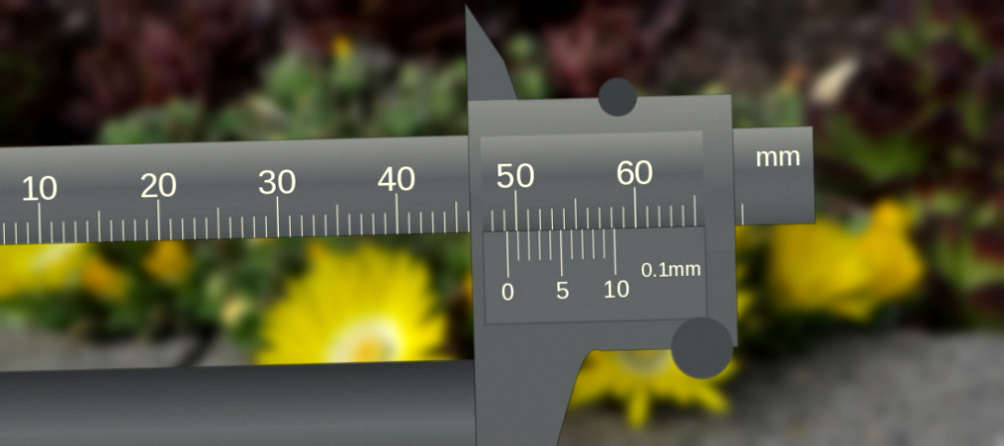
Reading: 49.2 mm
